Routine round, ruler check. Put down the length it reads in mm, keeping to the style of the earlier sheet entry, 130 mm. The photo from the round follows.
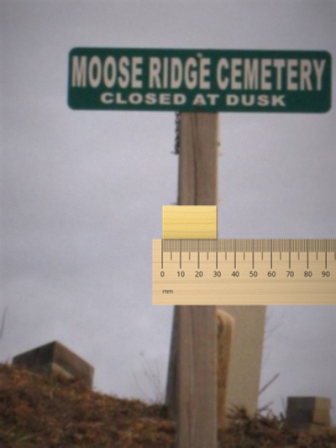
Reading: 30 mm
